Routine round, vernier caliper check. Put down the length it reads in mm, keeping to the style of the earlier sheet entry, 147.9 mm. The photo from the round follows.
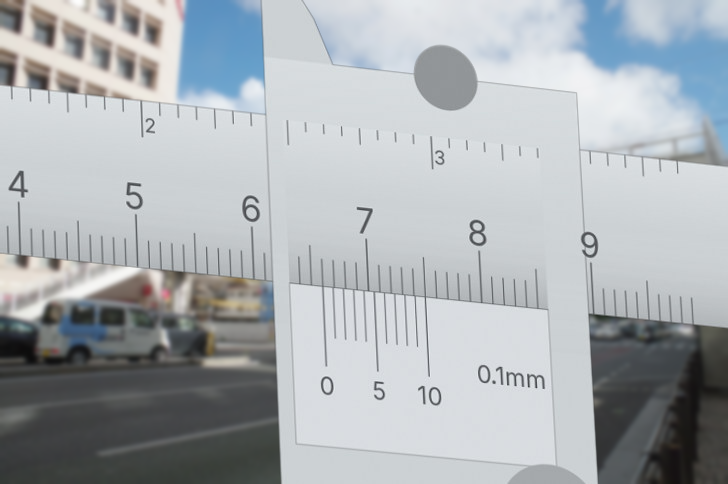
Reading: 66.0 mm
